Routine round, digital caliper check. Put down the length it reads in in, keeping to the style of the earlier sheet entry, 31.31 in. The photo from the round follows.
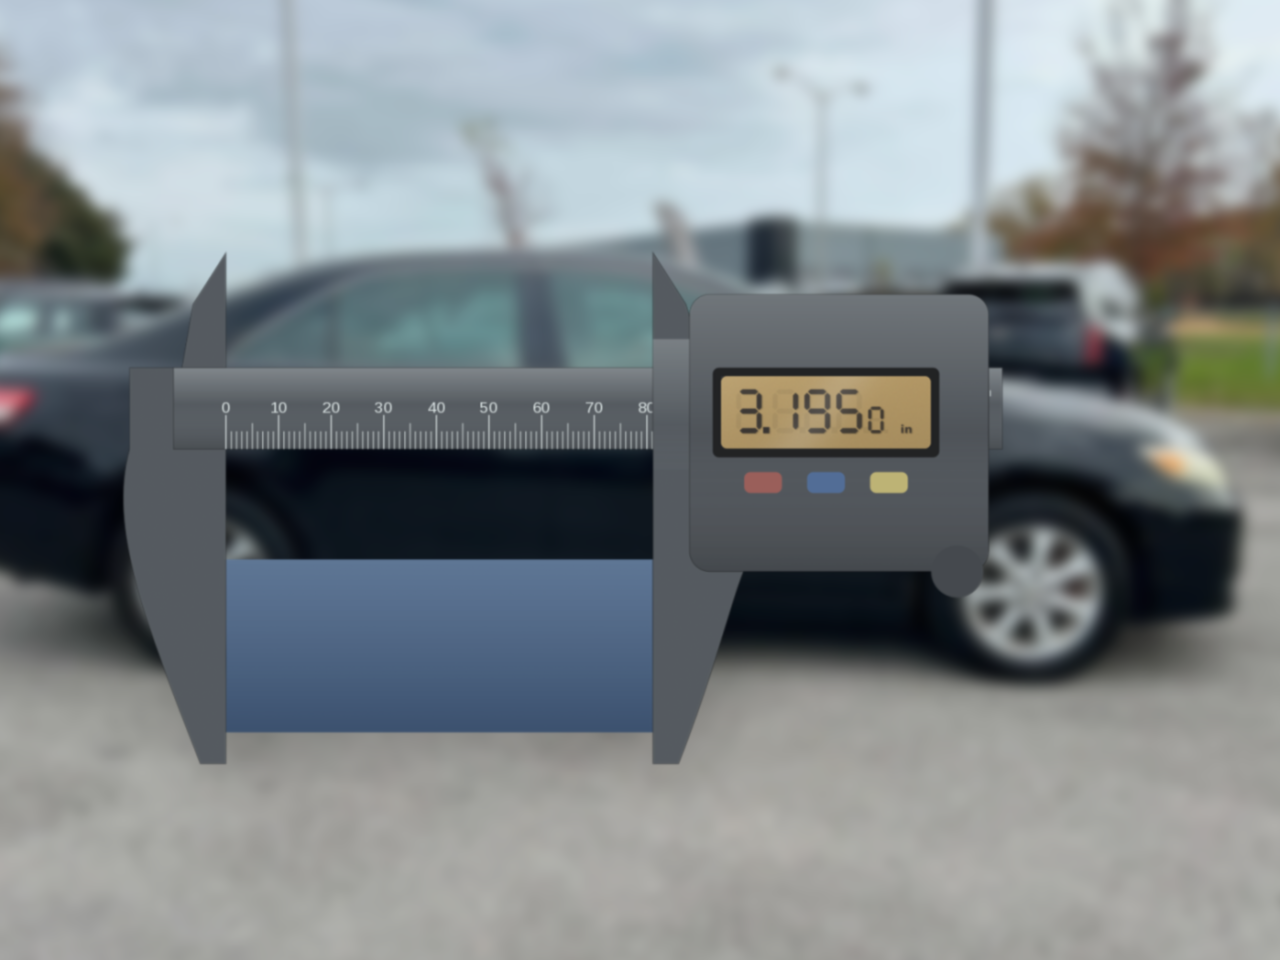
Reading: 3.1950 in
